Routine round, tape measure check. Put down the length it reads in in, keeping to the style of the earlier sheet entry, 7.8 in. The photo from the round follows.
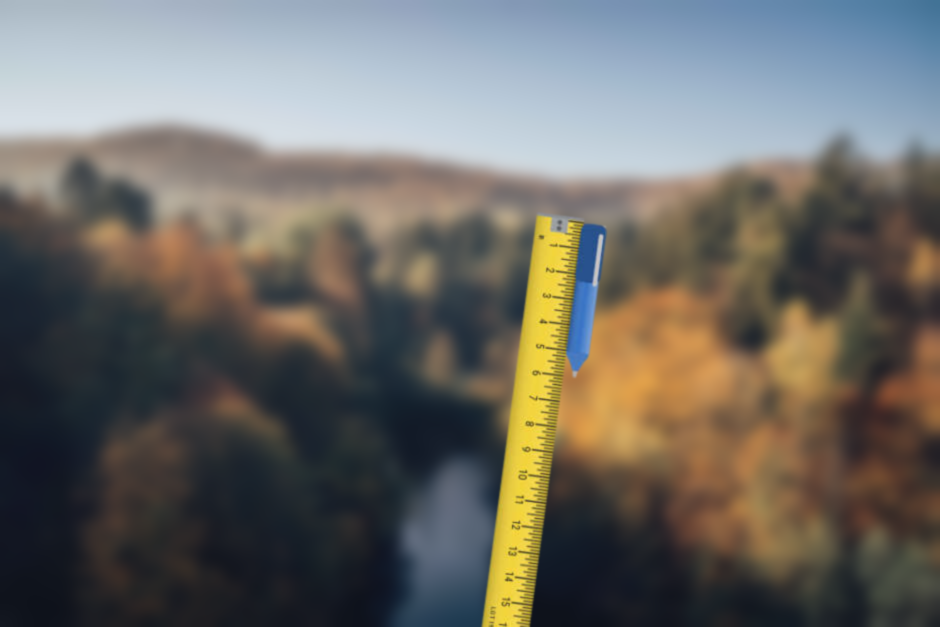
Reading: 6 in
